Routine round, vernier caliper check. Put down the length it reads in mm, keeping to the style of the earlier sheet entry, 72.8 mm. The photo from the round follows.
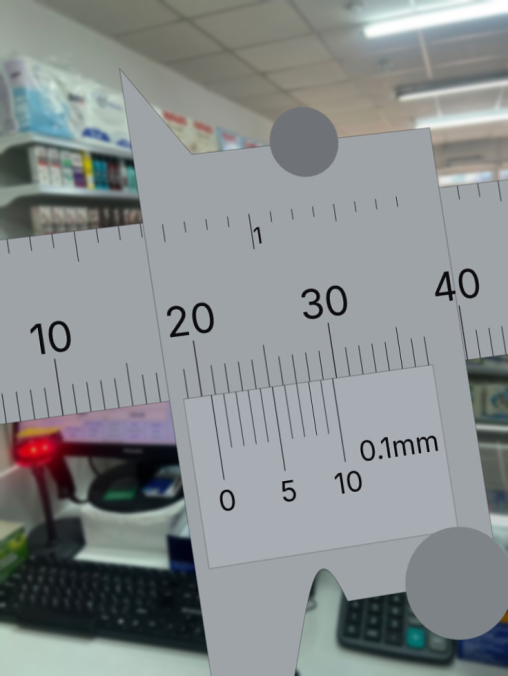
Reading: 20.7 mm
